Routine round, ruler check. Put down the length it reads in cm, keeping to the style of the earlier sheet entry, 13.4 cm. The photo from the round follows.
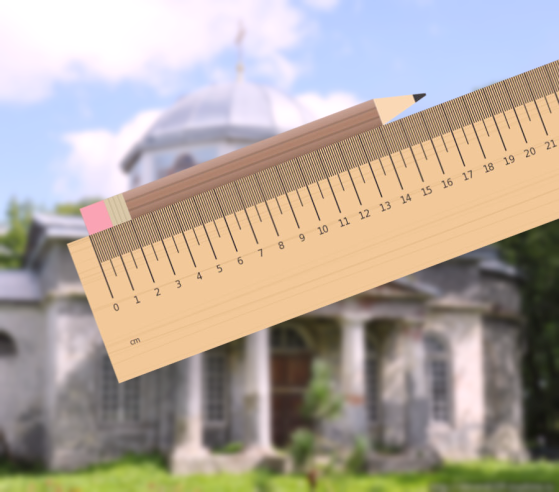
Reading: 16.5 cm
